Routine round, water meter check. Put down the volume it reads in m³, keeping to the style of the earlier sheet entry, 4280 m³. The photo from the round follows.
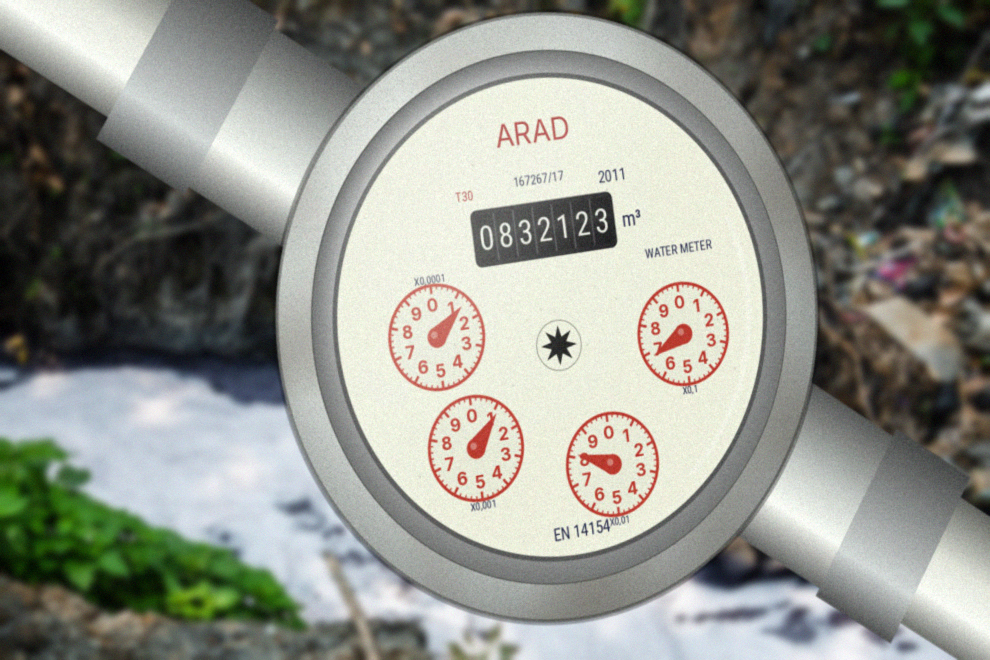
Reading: 832123.6811 m³
